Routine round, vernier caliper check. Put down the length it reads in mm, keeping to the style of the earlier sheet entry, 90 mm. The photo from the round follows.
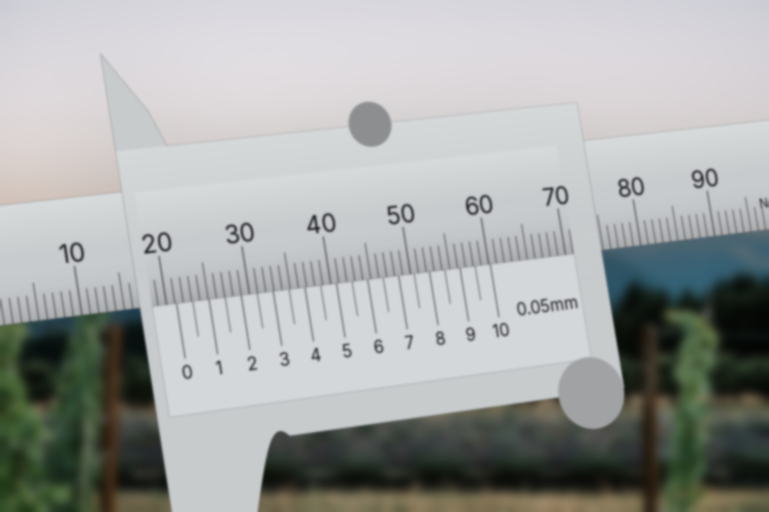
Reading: 21.2 mm
